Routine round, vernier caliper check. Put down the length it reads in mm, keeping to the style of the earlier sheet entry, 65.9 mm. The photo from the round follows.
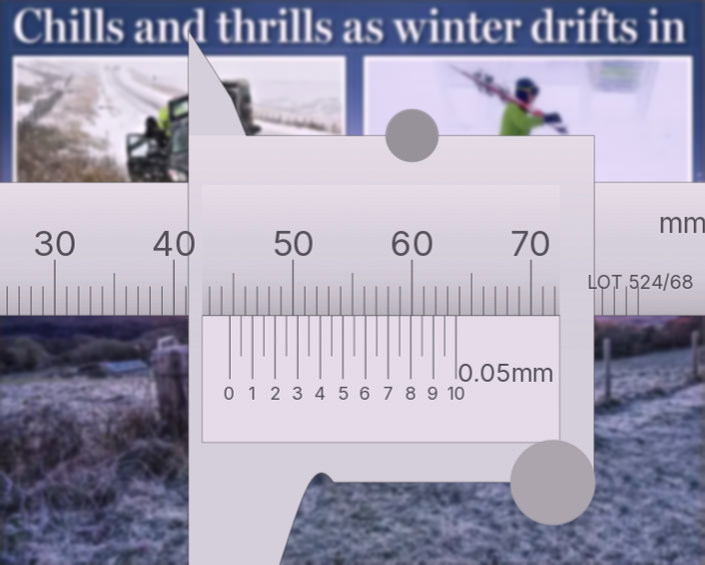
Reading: 44.7 mm
